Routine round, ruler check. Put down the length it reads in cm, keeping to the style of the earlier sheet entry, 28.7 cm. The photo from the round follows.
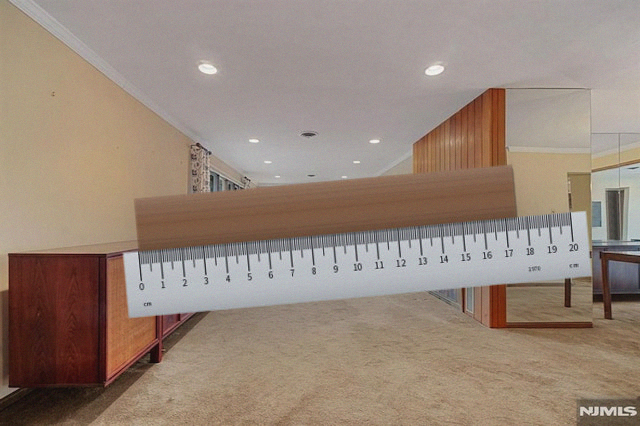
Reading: 17.5 cm
